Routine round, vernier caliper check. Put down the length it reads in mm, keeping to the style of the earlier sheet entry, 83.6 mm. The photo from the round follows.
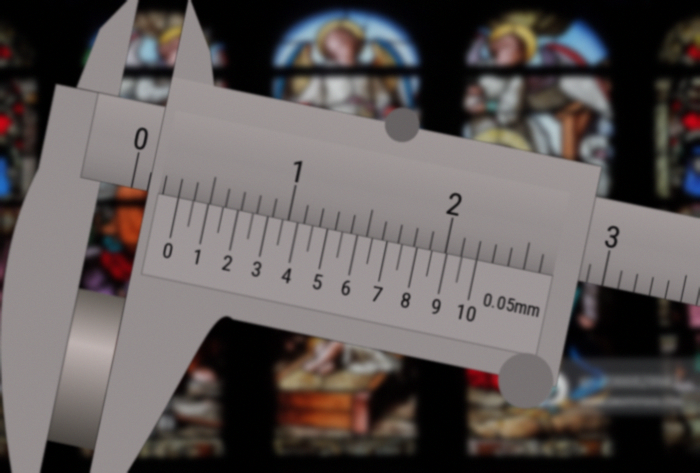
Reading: 3.0 mm
